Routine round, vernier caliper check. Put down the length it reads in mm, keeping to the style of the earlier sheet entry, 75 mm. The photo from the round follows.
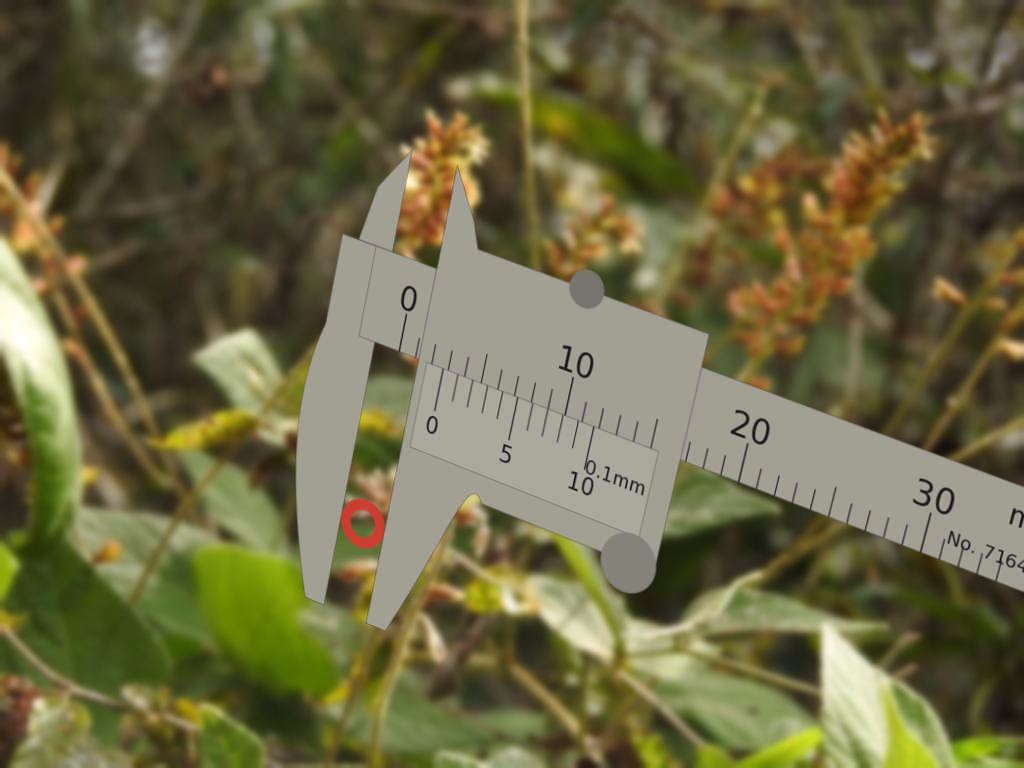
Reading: 2.7 mm
